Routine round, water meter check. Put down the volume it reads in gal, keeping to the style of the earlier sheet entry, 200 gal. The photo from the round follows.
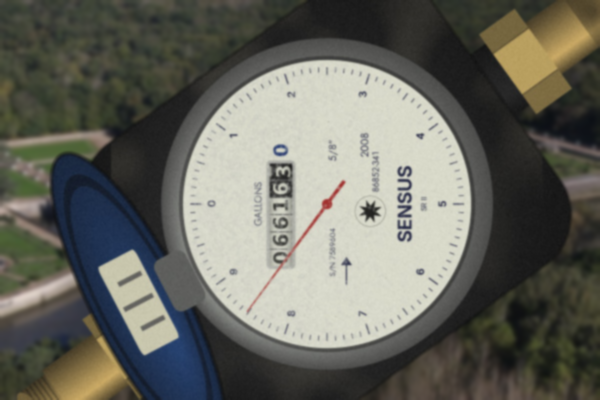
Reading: 661628.5 gal
